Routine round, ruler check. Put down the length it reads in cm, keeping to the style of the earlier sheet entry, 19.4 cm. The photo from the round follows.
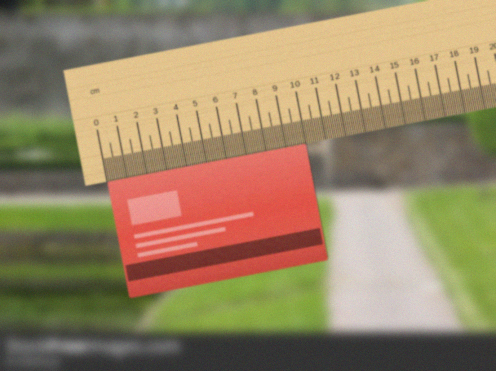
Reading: 10 cm
